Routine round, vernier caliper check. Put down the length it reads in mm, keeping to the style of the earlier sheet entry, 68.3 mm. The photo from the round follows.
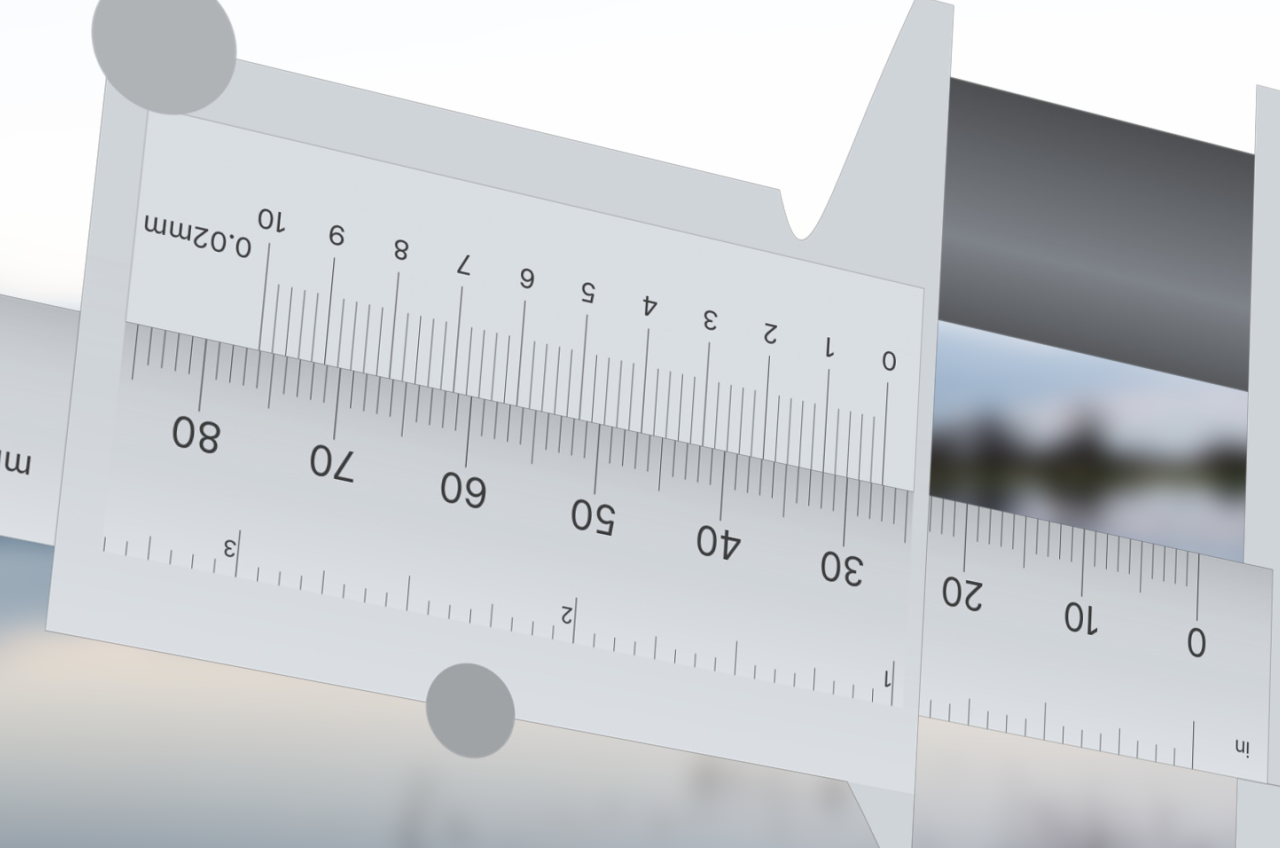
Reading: 27.1 mm
